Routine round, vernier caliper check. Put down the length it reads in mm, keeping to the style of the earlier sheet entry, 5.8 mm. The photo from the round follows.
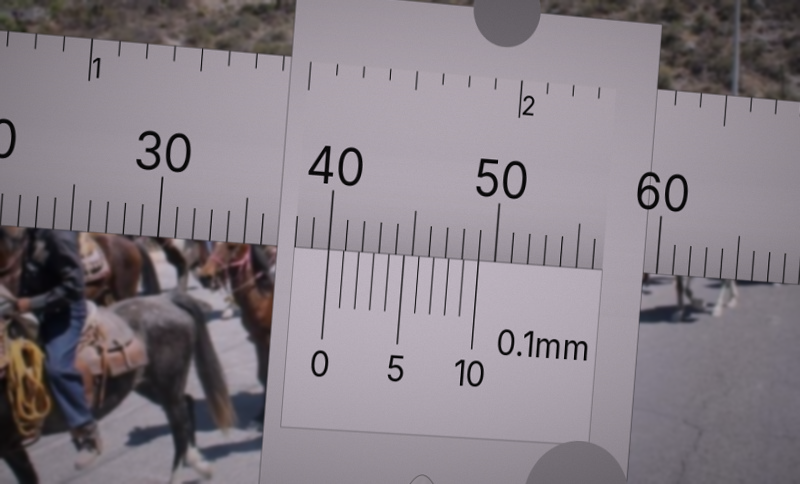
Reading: 40.0 mm
